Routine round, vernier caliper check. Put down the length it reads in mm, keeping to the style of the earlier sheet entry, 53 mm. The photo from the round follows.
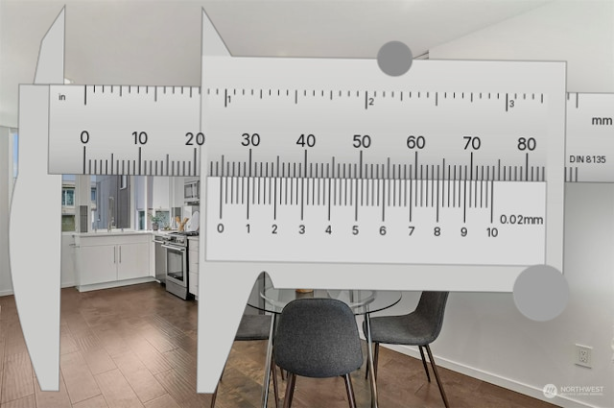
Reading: 24.8 mm
